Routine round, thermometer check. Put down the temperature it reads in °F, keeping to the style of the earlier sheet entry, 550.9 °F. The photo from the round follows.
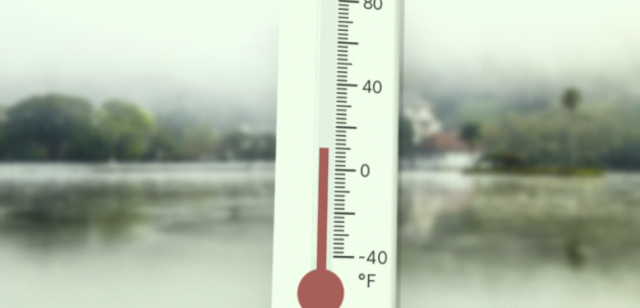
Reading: 10 °F
